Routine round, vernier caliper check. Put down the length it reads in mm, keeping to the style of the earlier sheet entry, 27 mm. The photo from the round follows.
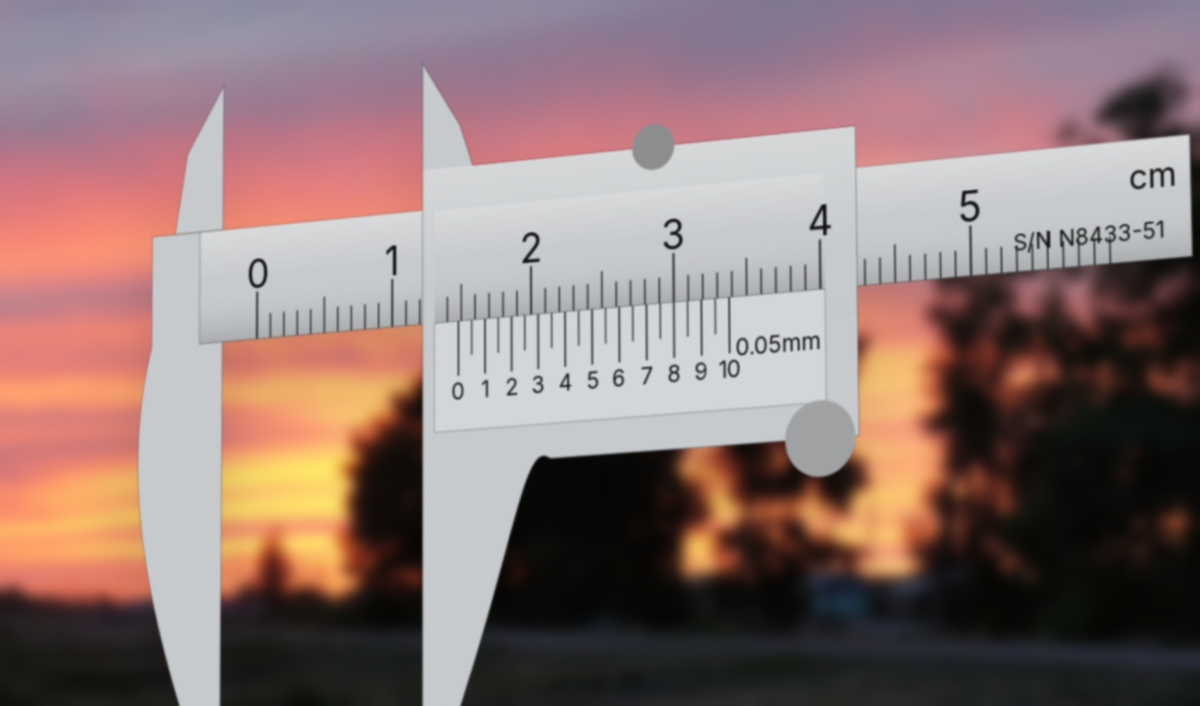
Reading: 14.8 mm
